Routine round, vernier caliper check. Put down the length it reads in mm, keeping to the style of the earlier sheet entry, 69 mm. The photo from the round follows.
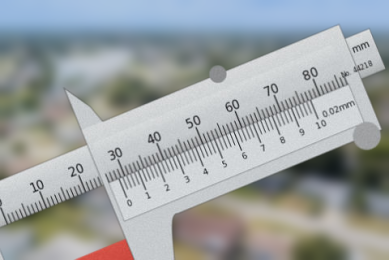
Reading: 28.5 mm
